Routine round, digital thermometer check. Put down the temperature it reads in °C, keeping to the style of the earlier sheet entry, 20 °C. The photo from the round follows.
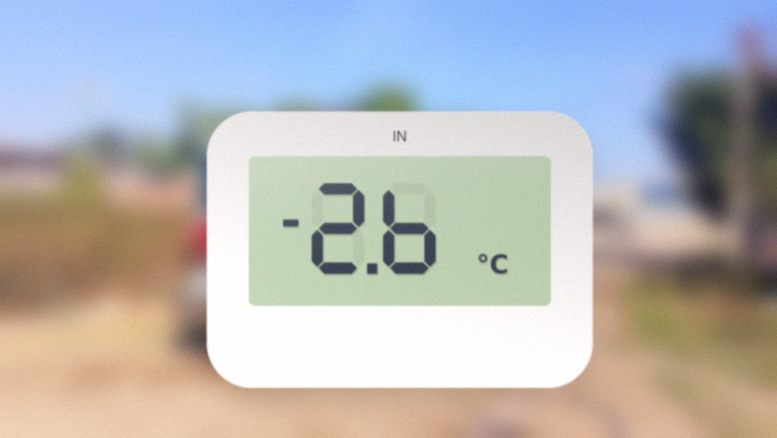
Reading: -2.6 °C
